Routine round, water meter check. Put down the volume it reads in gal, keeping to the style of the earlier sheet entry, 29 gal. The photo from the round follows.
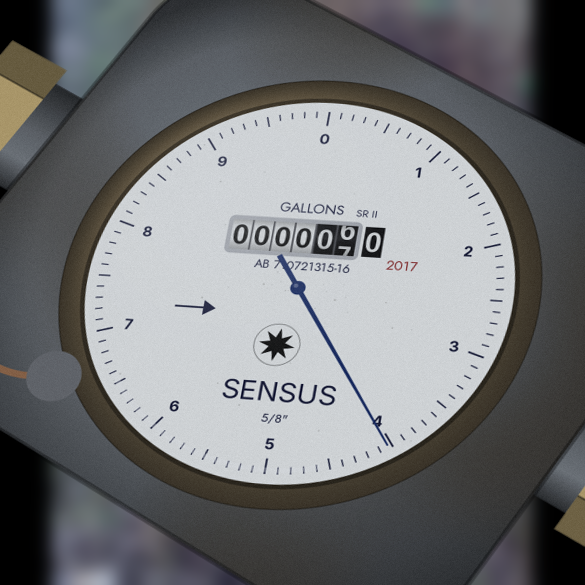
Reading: 64.0 gal
